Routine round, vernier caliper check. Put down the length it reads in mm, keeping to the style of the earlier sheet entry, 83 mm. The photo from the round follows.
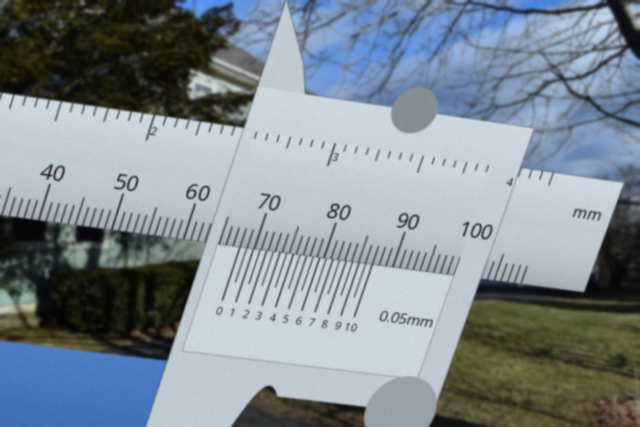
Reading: 68.0 mm
